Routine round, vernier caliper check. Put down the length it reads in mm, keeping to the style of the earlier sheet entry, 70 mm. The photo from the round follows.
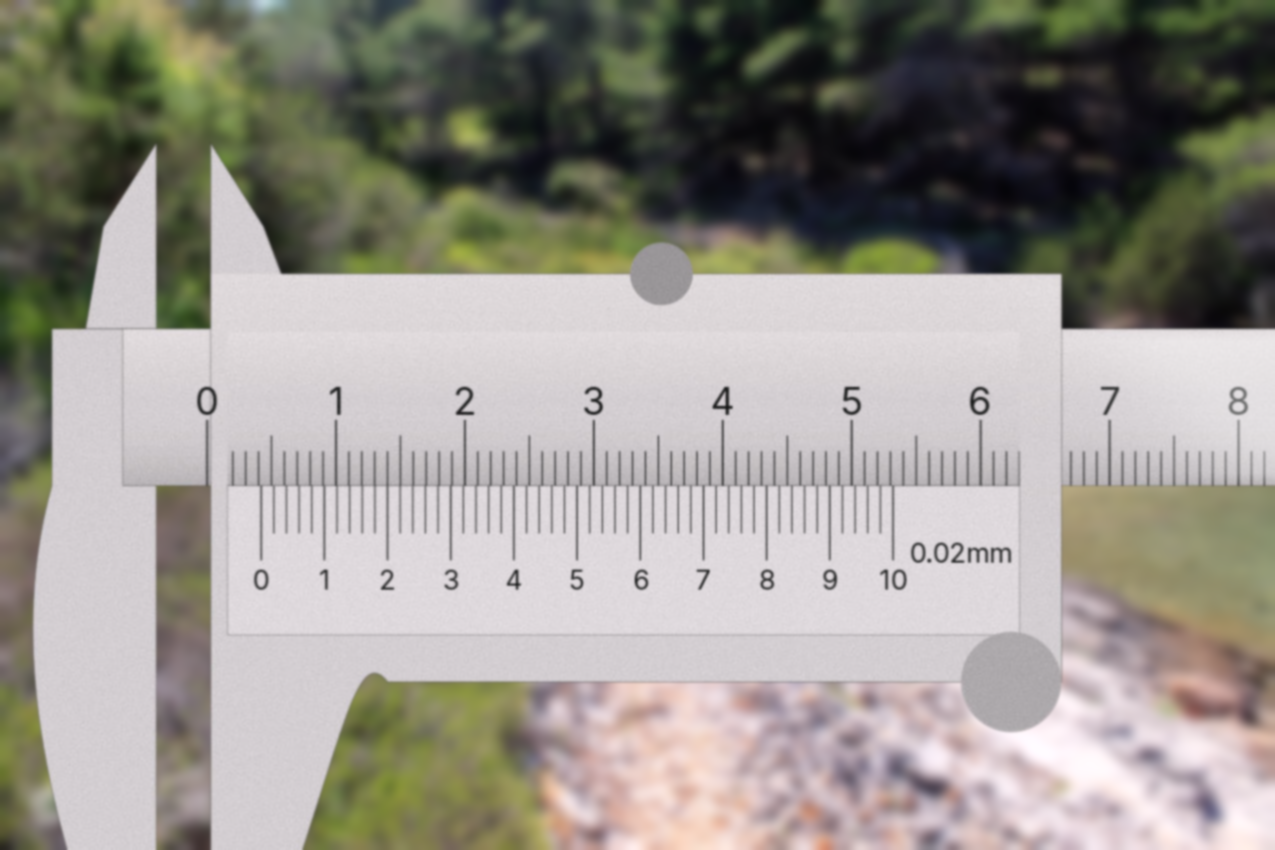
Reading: 4.2 mm
